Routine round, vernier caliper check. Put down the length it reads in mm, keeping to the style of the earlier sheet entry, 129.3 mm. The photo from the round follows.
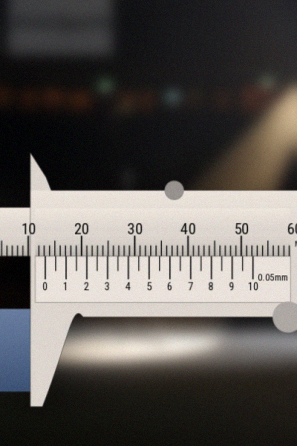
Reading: 13.2 mm
